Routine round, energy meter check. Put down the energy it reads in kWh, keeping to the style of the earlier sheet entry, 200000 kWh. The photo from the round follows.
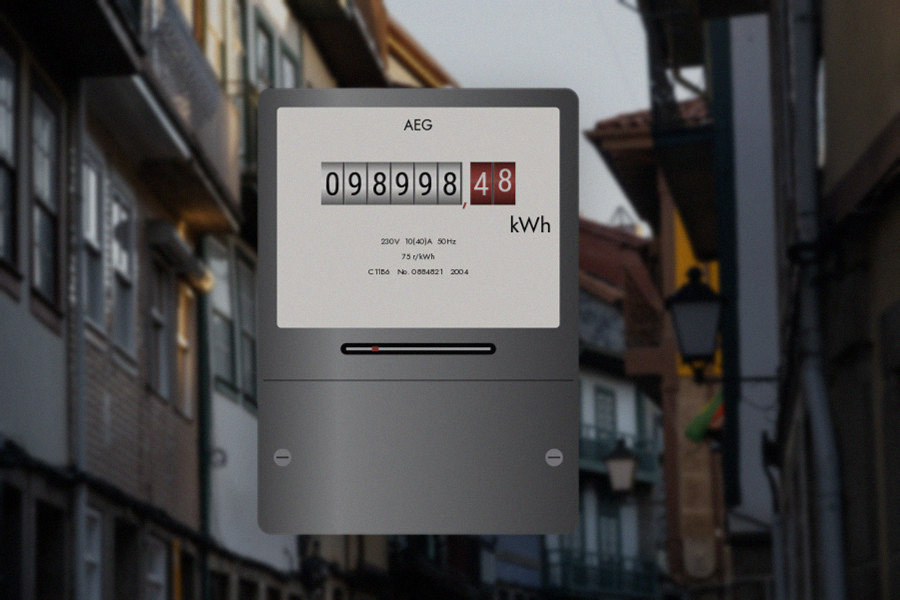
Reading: 98998.48 kWh
